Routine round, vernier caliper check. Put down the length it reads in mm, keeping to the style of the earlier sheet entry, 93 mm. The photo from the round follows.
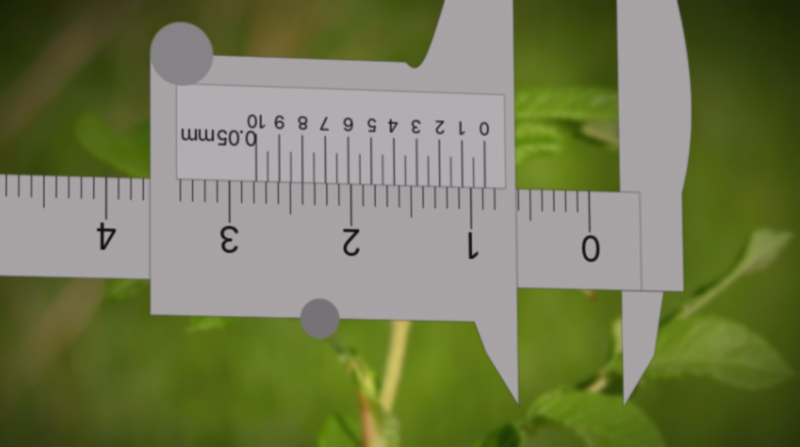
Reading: 8.8 mm
